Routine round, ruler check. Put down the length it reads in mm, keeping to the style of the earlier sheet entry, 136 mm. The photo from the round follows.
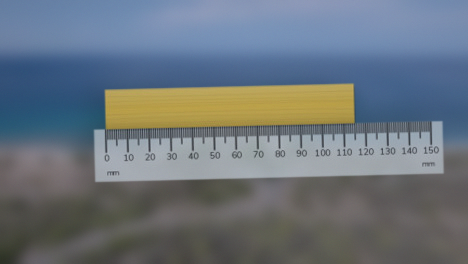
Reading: 115 mm
